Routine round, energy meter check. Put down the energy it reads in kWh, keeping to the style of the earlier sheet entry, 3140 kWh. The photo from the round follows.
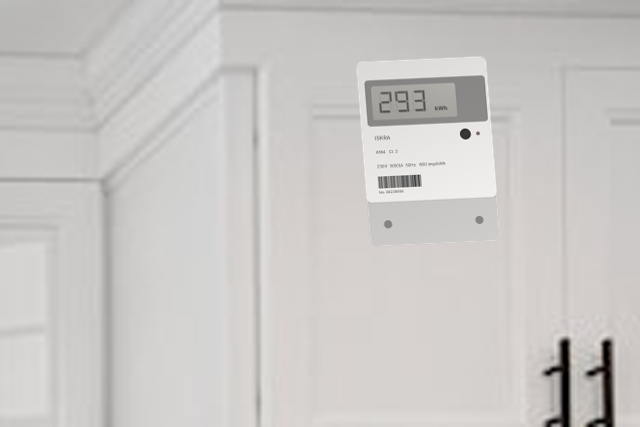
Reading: 293 kWh
